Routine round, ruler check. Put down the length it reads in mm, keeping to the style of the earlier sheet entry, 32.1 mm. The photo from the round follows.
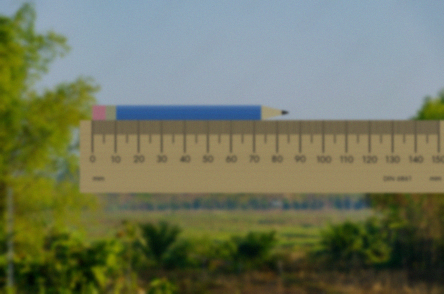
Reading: 85 mm
